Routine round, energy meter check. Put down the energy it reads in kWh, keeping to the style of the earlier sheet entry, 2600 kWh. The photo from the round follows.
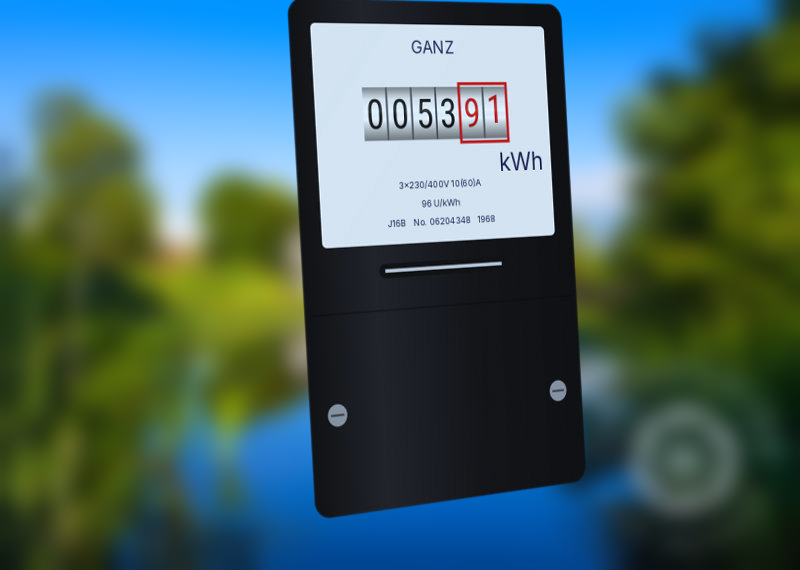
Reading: 53.91 kWh
